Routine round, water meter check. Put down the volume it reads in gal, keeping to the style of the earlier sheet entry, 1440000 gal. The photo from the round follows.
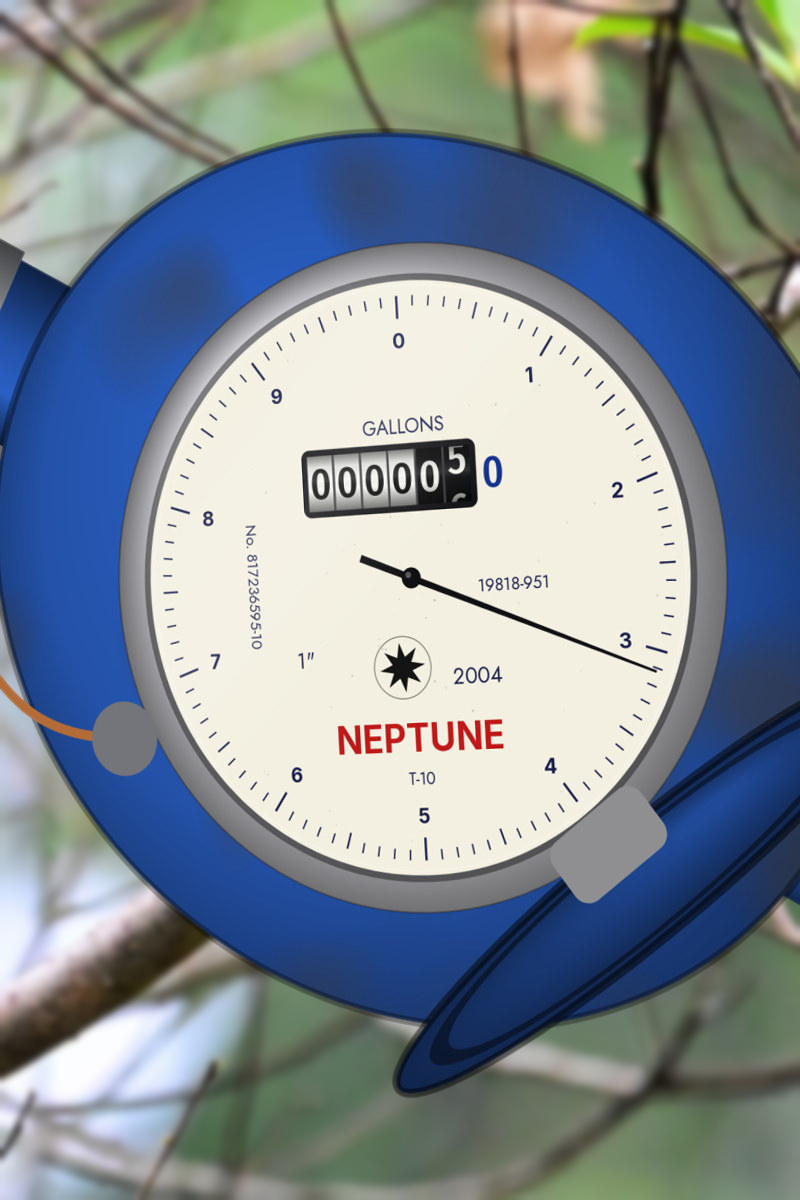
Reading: 53.1 gal
